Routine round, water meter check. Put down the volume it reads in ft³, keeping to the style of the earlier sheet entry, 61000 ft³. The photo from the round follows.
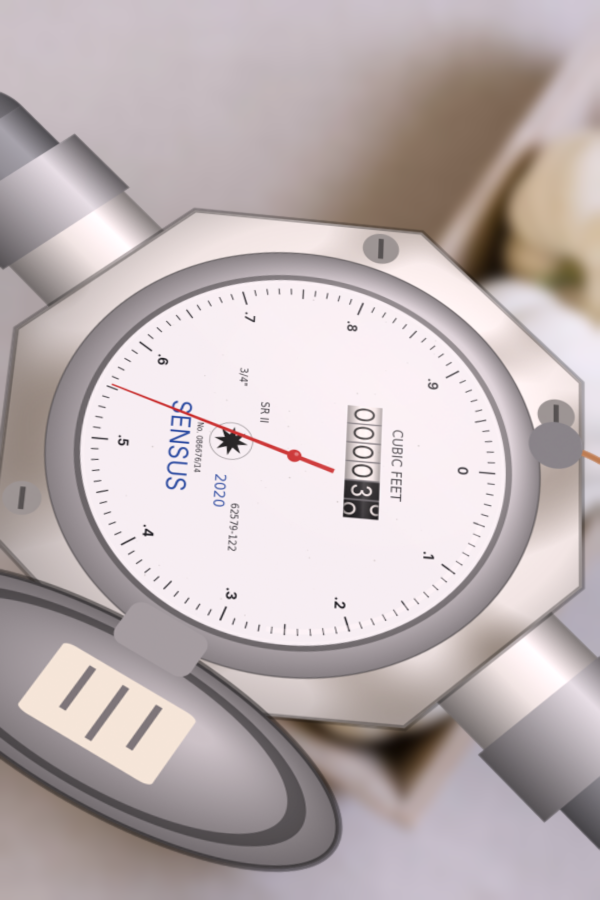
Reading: 38.55 ft³
